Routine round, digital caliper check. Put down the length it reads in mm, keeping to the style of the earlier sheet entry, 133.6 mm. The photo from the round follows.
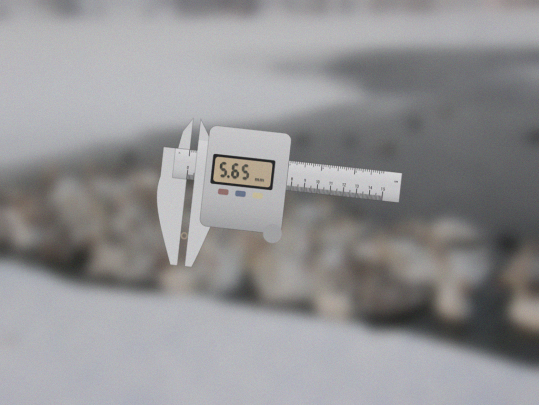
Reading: 5.65 mm
